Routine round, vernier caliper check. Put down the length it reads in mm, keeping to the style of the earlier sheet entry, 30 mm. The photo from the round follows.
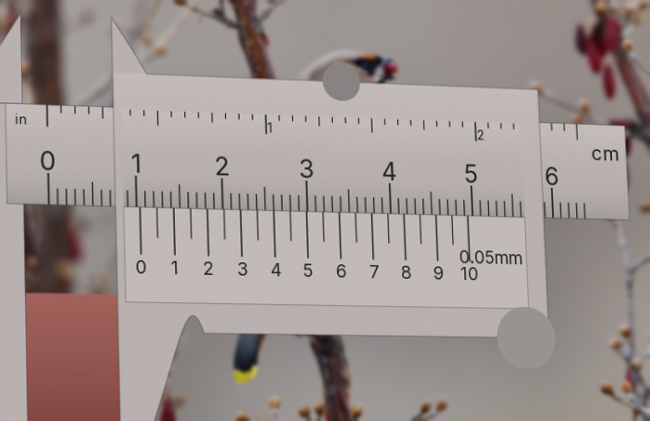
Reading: 10.4 mm
